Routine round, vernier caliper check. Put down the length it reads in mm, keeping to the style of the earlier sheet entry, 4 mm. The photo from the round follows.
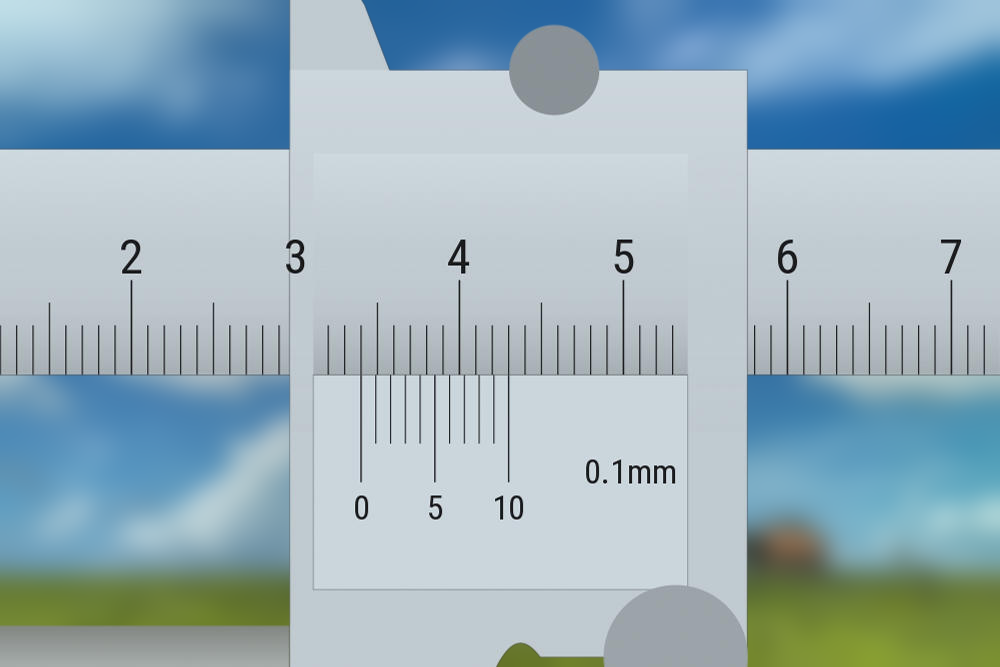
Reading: 34.0 mm
